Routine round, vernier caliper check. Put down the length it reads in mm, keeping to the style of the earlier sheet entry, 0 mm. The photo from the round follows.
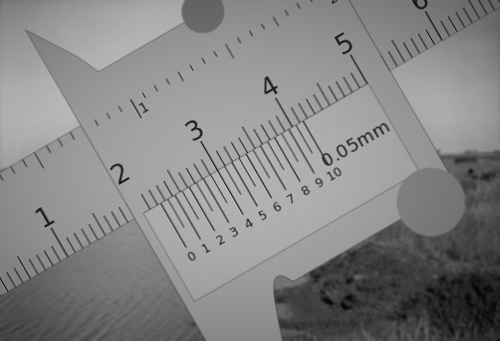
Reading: 22.4 mm
